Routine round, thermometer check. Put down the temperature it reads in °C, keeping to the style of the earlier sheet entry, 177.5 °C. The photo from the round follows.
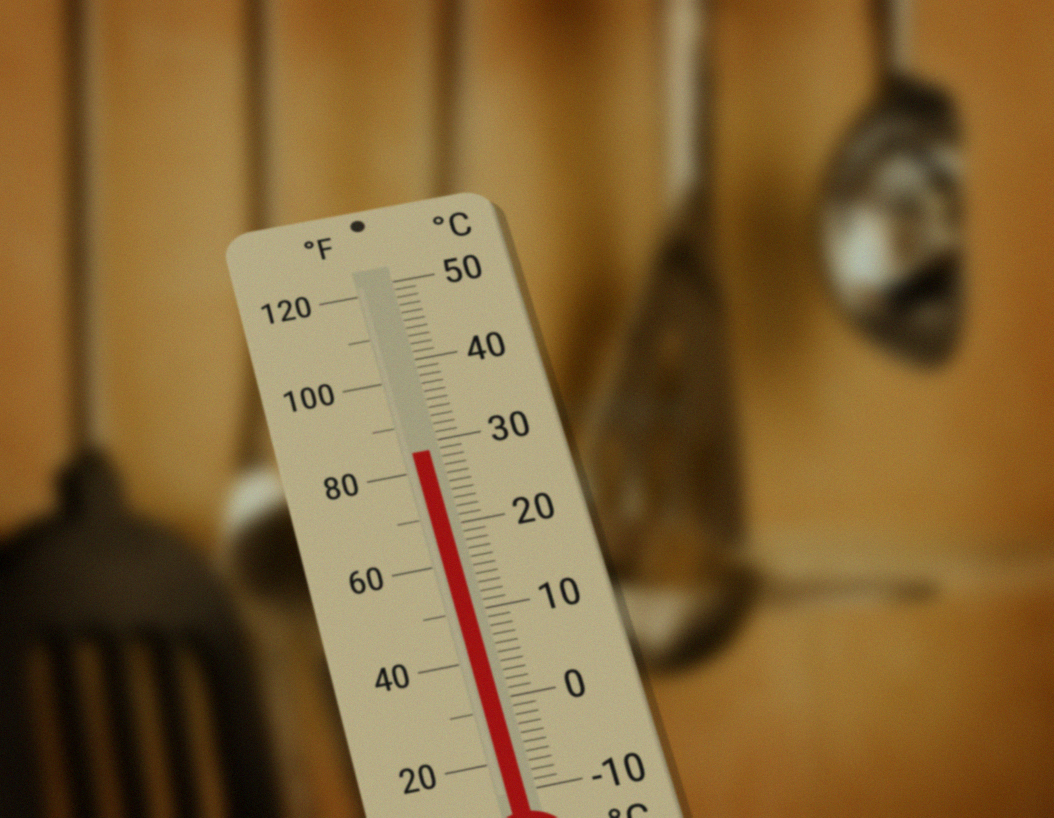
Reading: 29 °C
